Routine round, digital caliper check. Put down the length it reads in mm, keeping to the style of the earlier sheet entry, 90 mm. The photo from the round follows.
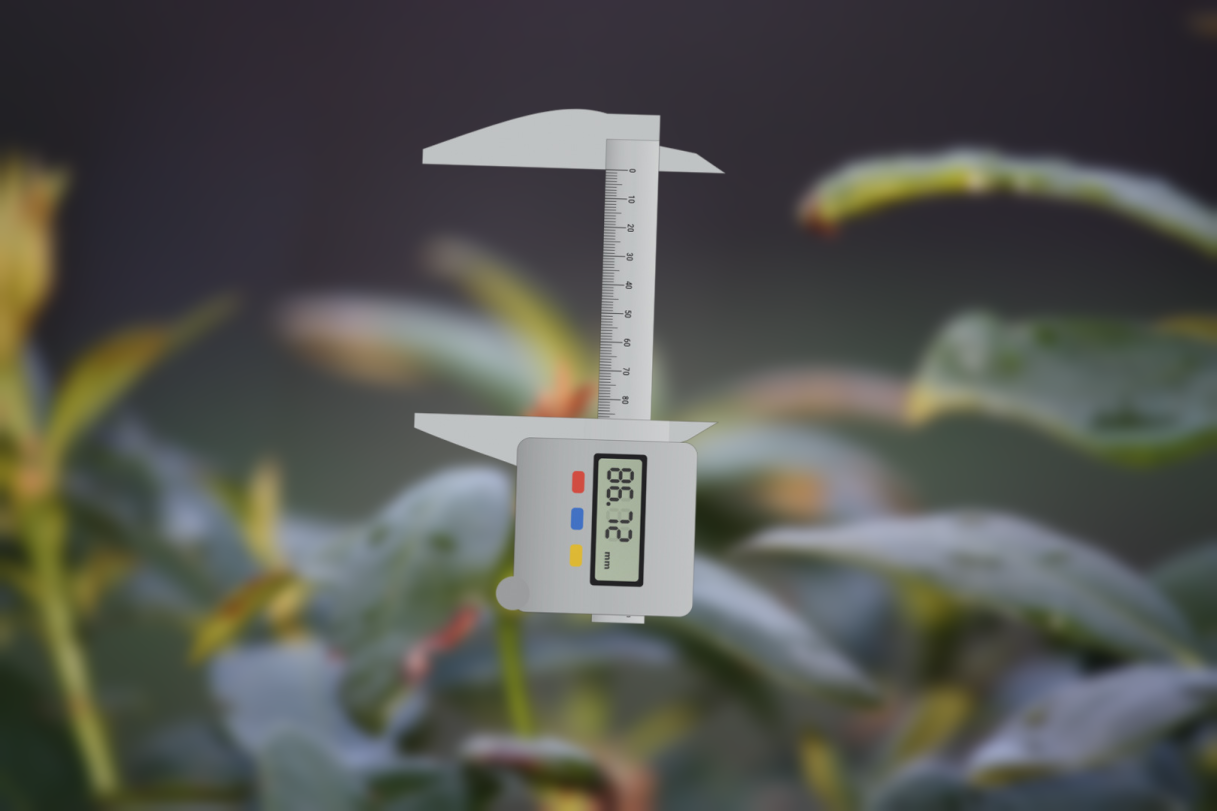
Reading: 86.72 mm
